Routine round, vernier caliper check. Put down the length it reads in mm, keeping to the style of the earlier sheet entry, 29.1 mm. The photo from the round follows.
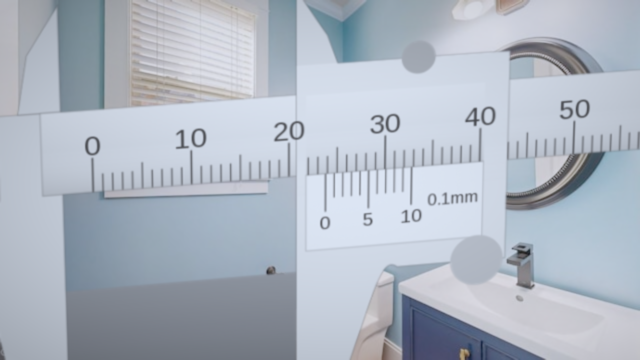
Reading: 23.8 mm
